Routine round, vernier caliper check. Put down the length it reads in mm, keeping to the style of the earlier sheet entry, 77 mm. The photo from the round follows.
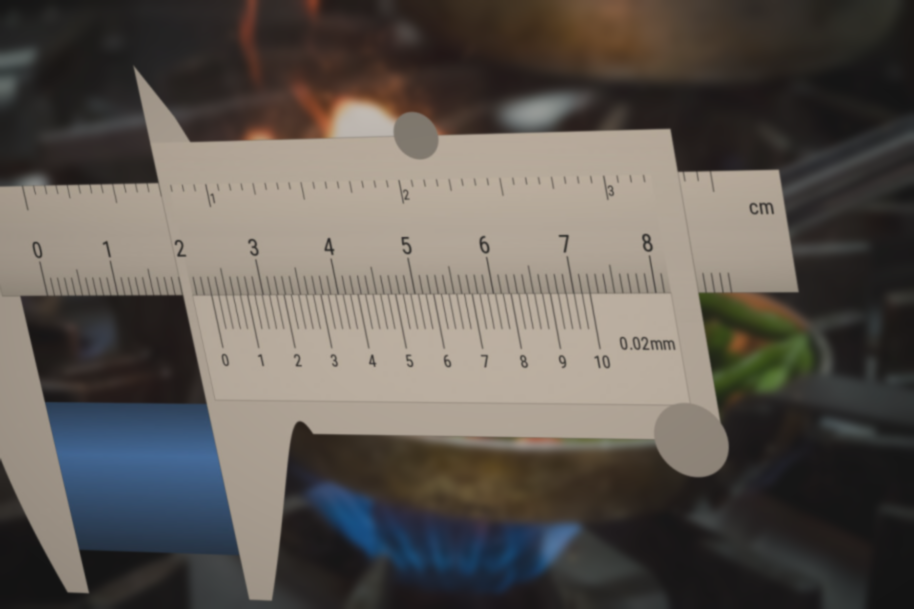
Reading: 23.0 mm
